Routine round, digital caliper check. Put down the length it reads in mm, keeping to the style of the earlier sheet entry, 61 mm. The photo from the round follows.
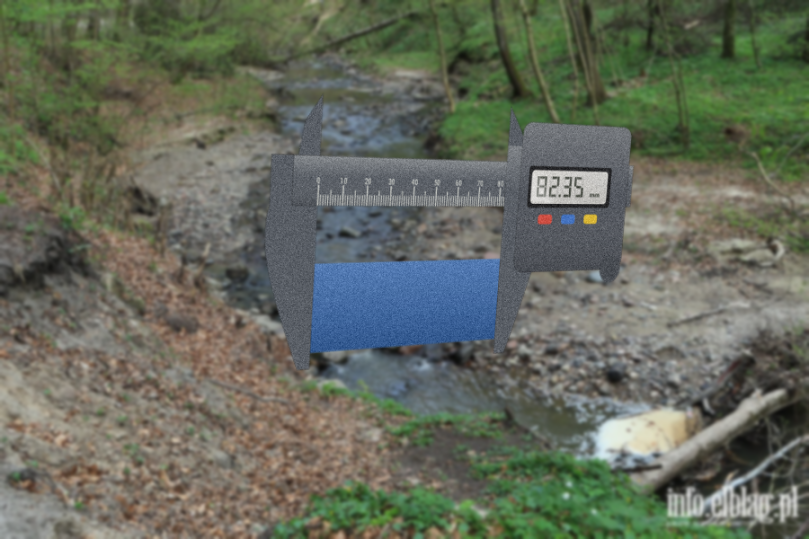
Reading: 82.35 mm
